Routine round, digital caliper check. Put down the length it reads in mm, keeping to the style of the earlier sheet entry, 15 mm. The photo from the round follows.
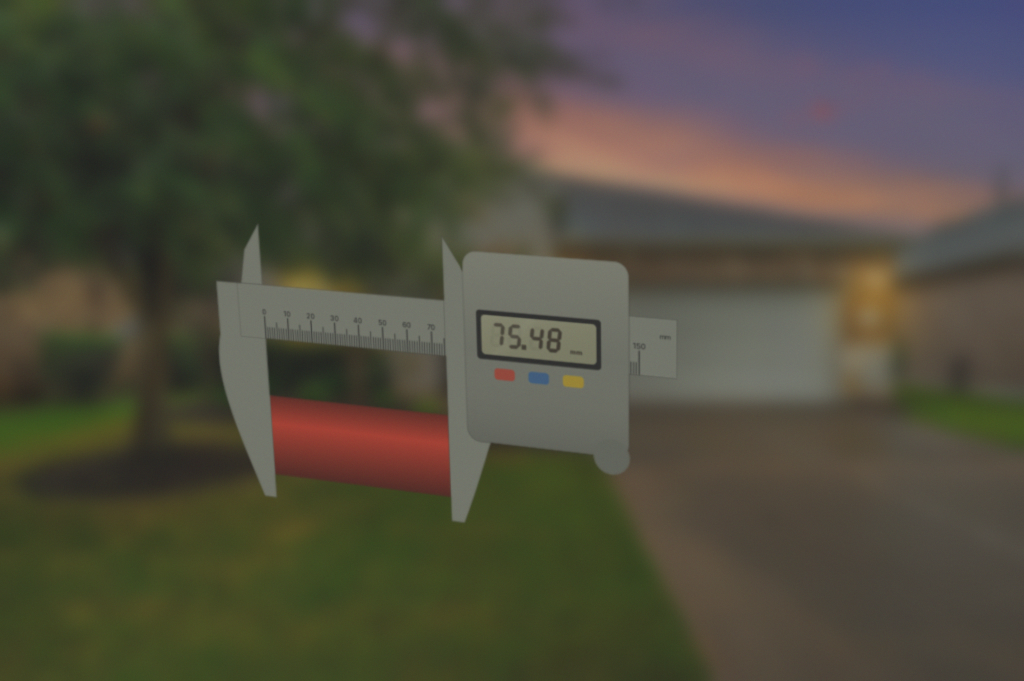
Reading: 75.48 mm
